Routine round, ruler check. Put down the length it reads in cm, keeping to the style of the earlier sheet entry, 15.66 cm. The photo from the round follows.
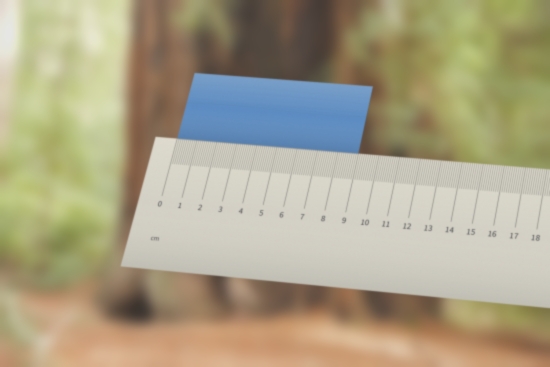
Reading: 9 cm
